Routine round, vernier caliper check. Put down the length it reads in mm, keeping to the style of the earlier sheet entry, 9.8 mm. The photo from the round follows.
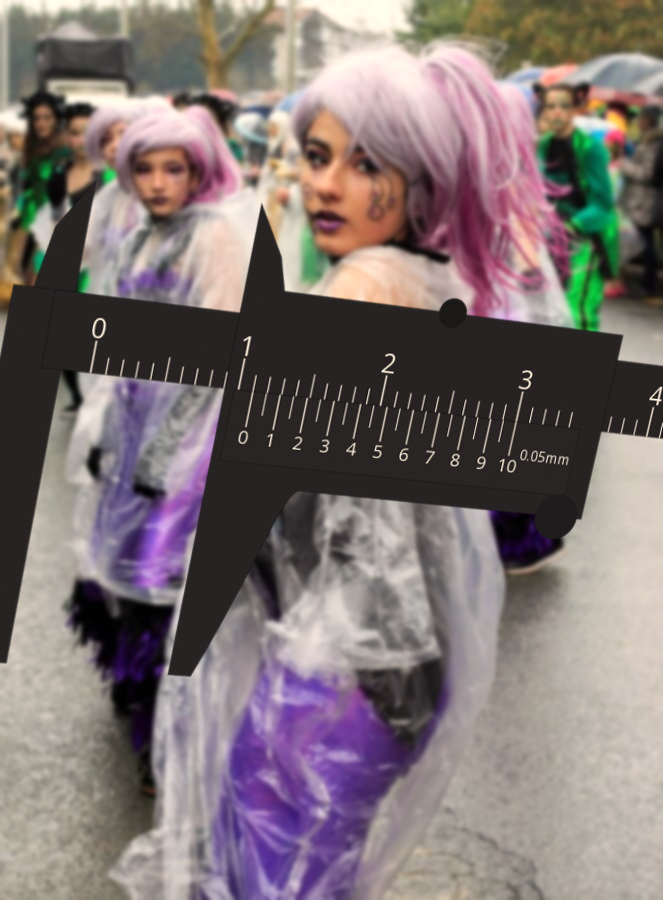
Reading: 11.0 mm
